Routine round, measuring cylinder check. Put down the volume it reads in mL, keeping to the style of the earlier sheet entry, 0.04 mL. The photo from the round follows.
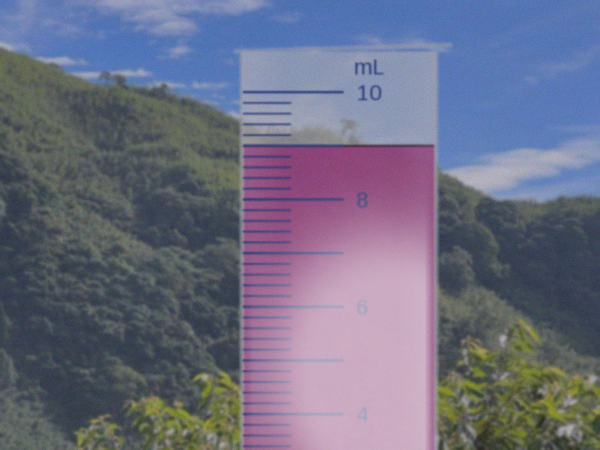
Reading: 9 mL
